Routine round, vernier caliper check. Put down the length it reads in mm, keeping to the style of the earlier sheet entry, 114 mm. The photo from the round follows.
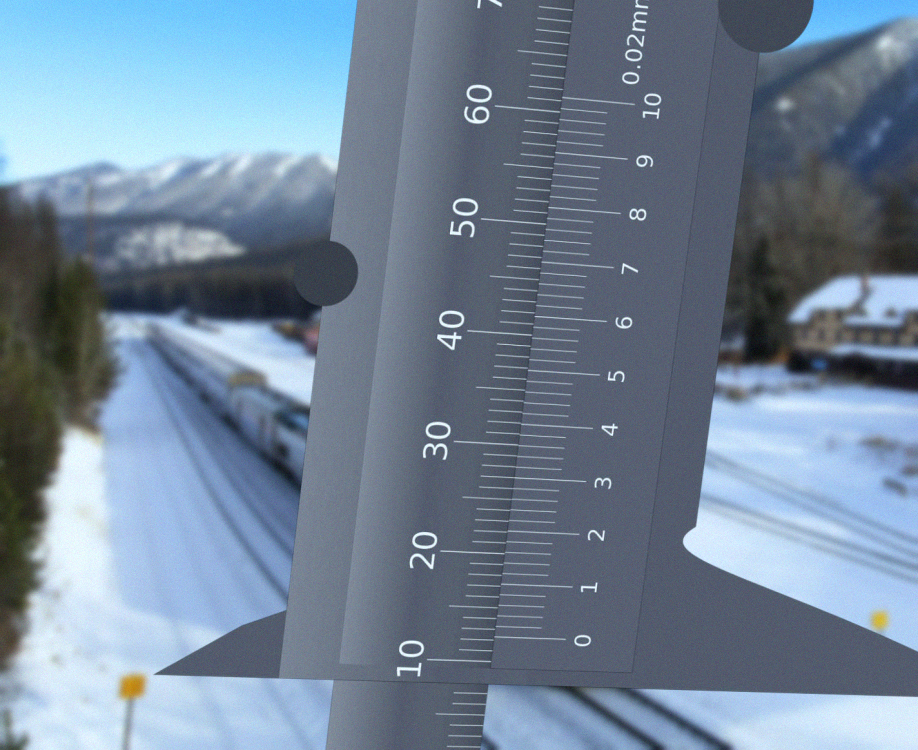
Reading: 12.3 mm
